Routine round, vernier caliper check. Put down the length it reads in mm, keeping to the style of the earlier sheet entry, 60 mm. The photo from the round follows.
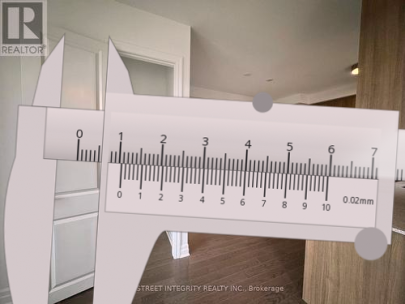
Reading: 10.5 mm
